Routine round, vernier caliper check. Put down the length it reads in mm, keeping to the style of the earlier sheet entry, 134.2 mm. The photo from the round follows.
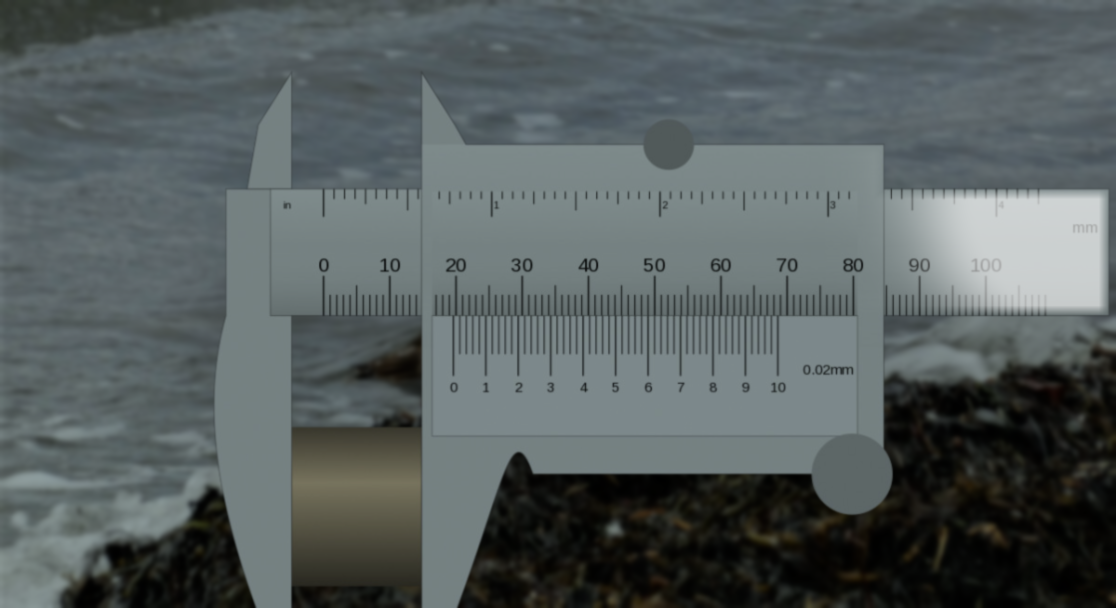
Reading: 19.6 mm
